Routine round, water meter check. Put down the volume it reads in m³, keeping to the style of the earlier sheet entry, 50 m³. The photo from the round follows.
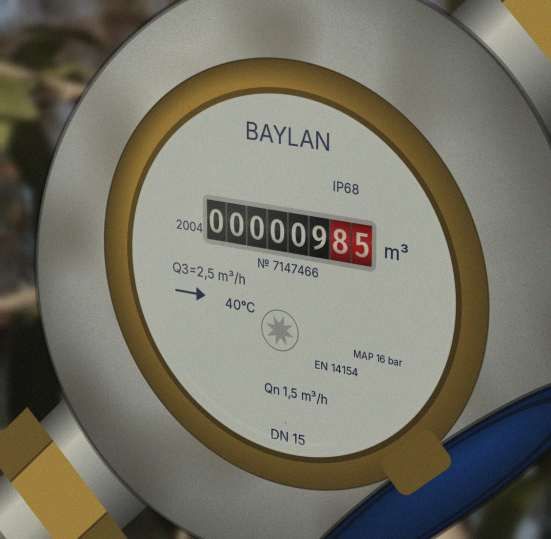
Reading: 9.85 m³
